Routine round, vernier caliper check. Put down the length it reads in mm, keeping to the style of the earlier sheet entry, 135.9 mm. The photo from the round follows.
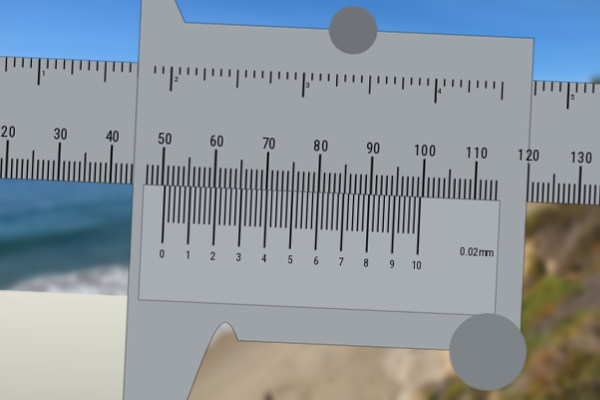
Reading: 50.5 mm
